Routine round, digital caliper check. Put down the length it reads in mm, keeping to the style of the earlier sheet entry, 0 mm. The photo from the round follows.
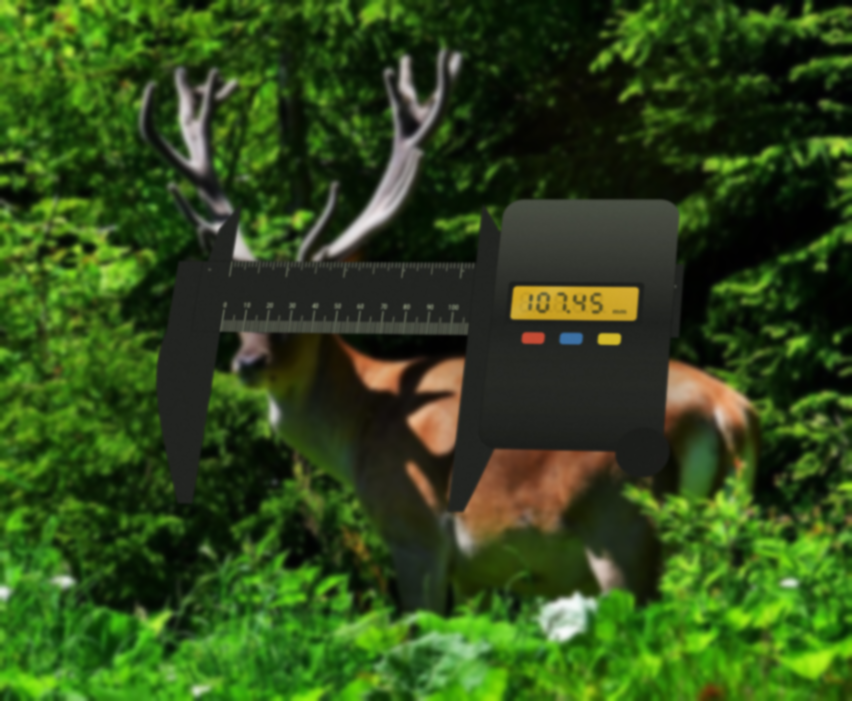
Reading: 107.45 mm
